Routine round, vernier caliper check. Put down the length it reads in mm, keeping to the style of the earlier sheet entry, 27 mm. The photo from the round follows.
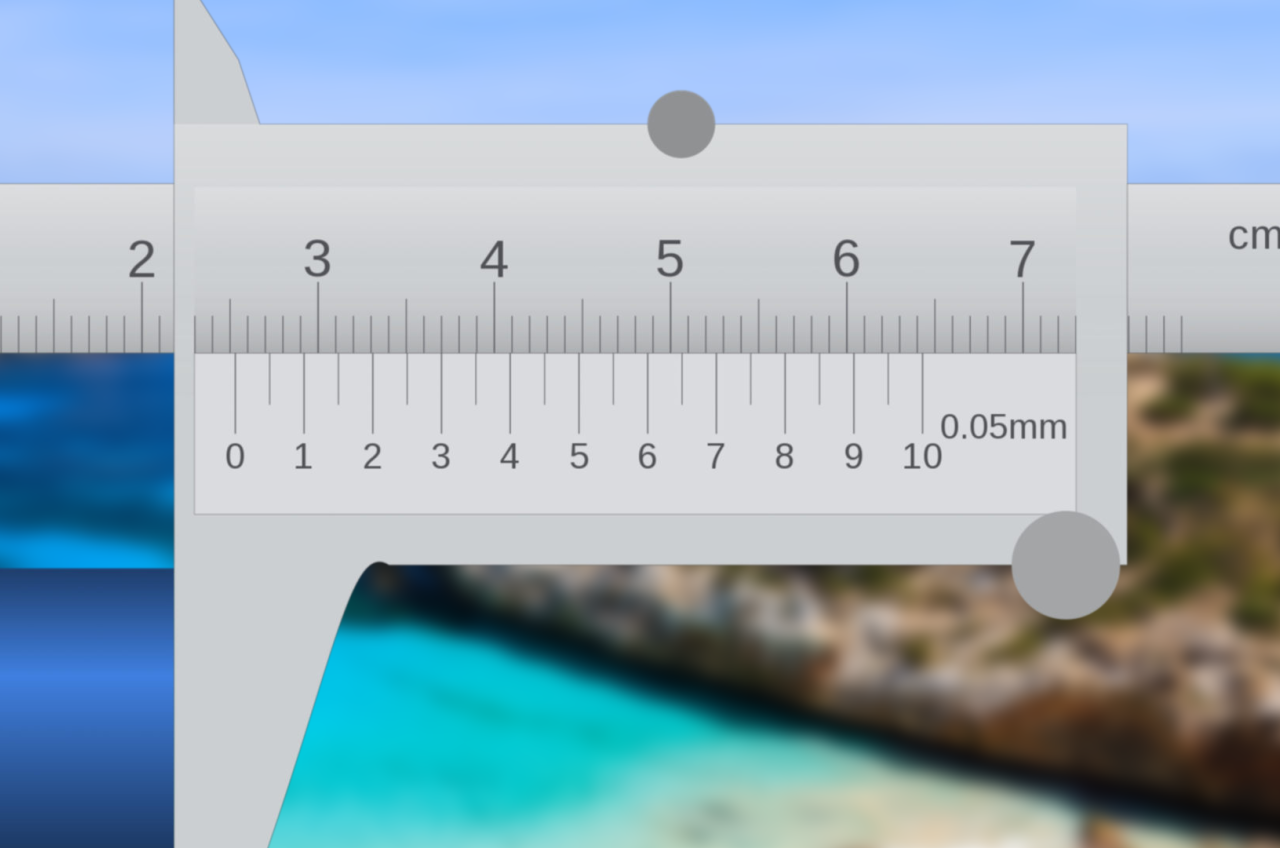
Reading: 25.3 mm
